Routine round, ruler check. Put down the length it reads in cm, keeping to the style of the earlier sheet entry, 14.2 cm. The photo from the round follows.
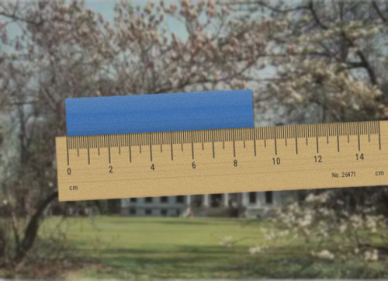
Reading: 9 cm
